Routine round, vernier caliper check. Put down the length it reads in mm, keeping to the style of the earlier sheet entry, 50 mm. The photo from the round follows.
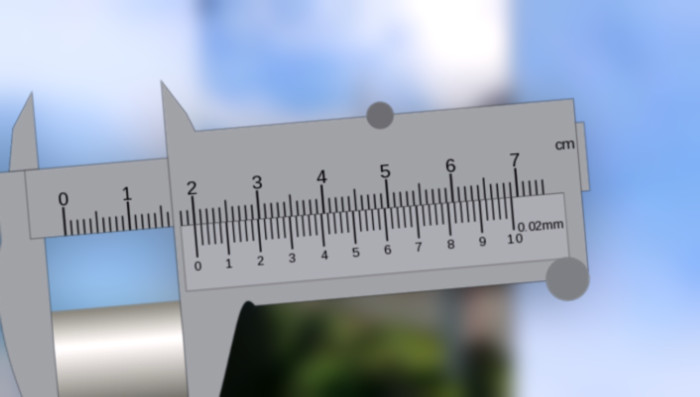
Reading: 20.0 mm
